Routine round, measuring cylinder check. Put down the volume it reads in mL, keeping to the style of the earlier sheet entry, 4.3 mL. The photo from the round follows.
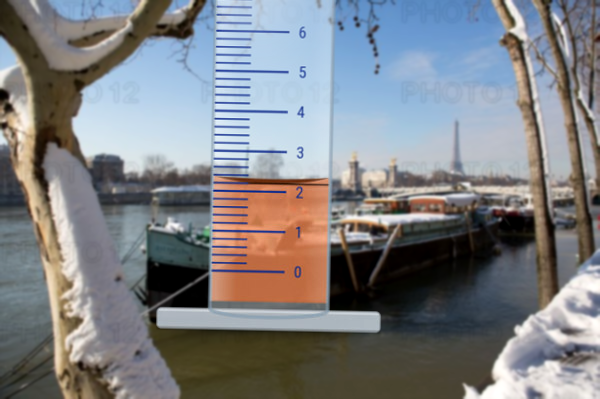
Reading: 2.2 mL
